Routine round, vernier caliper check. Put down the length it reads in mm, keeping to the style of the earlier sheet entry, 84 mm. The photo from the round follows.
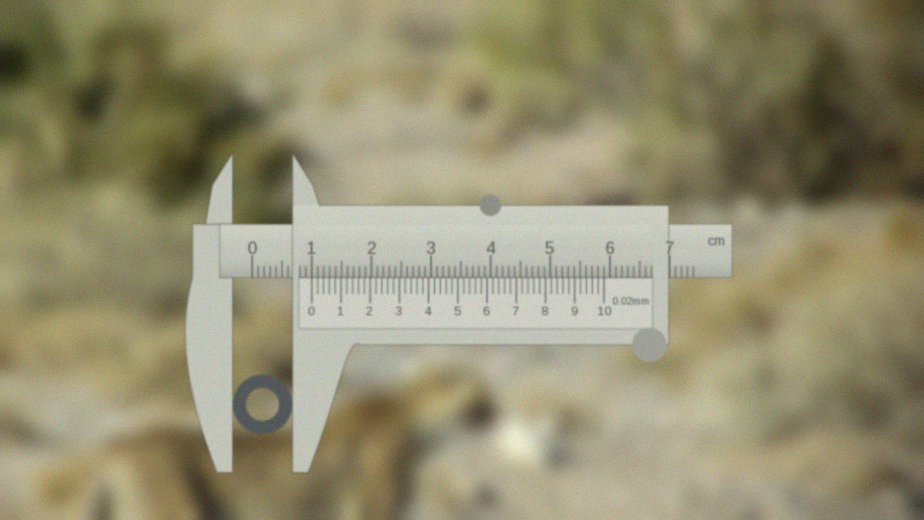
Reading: 10.0 mm
